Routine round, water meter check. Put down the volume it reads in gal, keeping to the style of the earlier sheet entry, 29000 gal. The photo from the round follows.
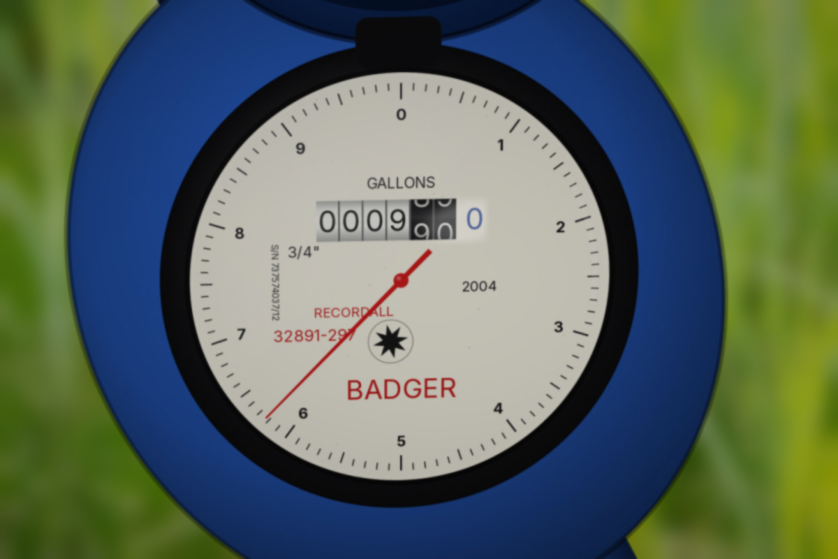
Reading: 9896.2 gal
